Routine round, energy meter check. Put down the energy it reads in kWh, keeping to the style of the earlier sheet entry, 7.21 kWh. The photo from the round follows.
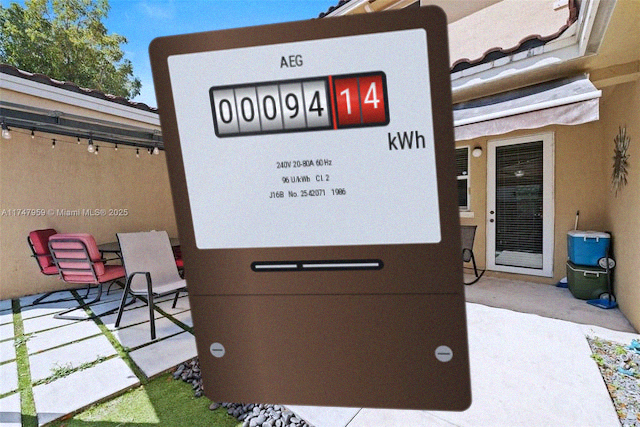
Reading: 94.14 kWh
